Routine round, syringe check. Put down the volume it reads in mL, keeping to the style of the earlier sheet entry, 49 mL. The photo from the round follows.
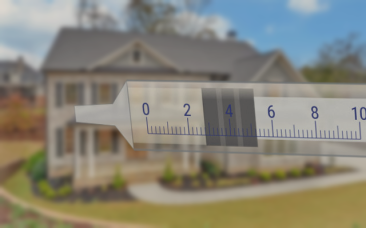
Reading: 2.8 mL
